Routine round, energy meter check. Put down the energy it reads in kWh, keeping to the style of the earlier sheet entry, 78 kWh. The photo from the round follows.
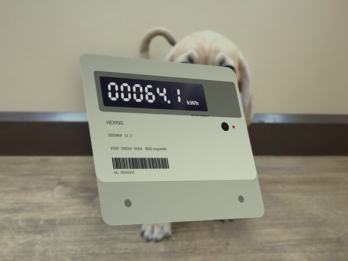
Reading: 64.1 kWh
